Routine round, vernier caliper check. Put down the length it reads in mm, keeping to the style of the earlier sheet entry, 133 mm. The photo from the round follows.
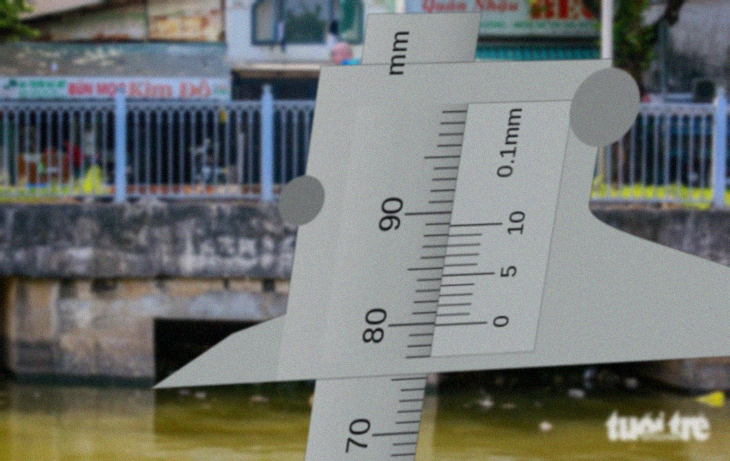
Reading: 79.8 mm
